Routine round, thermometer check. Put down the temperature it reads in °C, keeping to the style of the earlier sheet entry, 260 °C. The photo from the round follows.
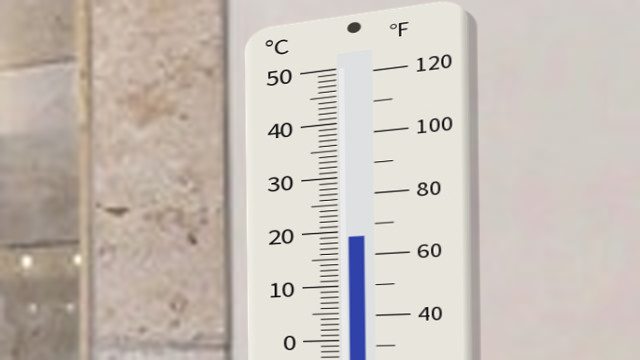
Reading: 19 °C
